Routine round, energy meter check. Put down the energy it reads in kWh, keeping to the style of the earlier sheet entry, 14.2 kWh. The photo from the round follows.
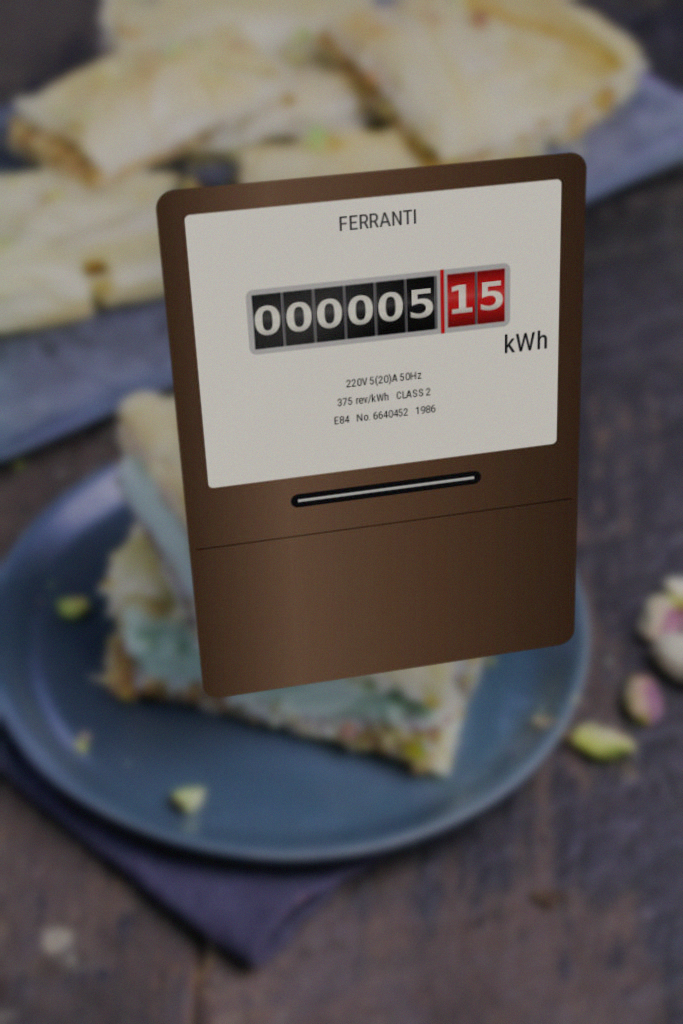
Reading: 5.15 kWh
